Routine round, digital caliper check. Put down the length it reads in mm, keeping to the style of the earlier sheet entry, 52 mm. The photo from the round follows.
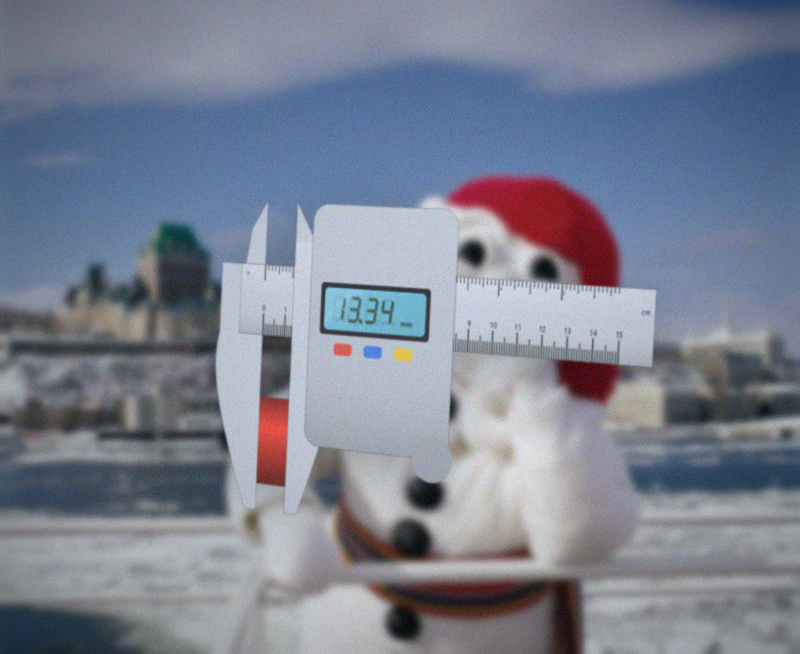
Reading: 13.34 mm
